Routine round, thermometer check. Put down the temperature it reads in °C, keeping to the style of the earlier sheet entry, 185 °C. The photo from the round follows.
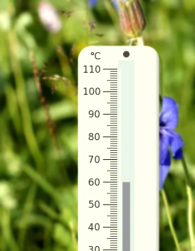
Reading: 60 °C
